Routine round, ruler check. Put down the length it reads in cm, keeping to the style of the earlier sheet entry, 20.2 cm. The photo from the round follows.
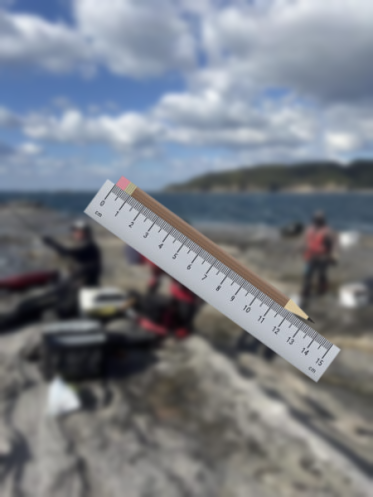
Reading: 13.5 cm
